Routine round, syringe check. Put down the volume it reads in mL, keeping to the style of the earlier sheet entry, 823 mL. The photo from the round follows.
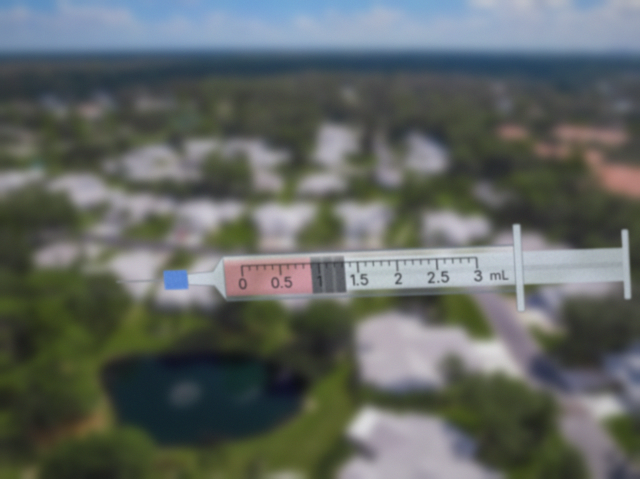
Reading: 0.9 mL
